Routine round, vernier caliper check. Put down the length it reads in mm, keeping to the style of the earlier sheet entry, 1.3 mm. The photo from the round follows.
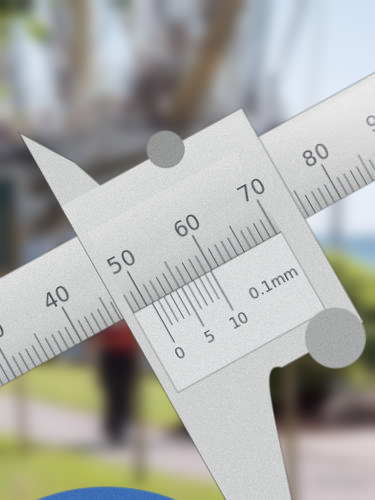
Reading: 50.8 mm
